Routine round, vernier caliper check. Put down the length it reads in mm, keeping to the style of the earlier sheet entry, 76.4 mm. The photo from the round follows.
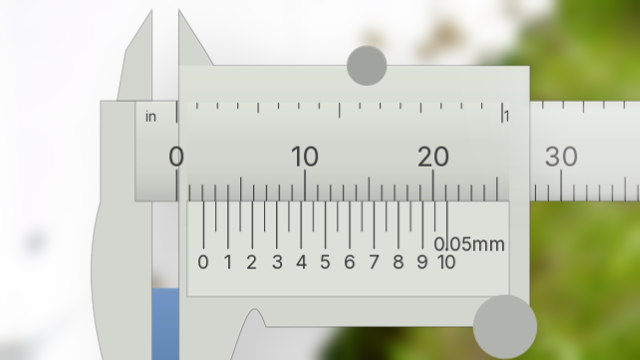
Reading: 2.1 mm
